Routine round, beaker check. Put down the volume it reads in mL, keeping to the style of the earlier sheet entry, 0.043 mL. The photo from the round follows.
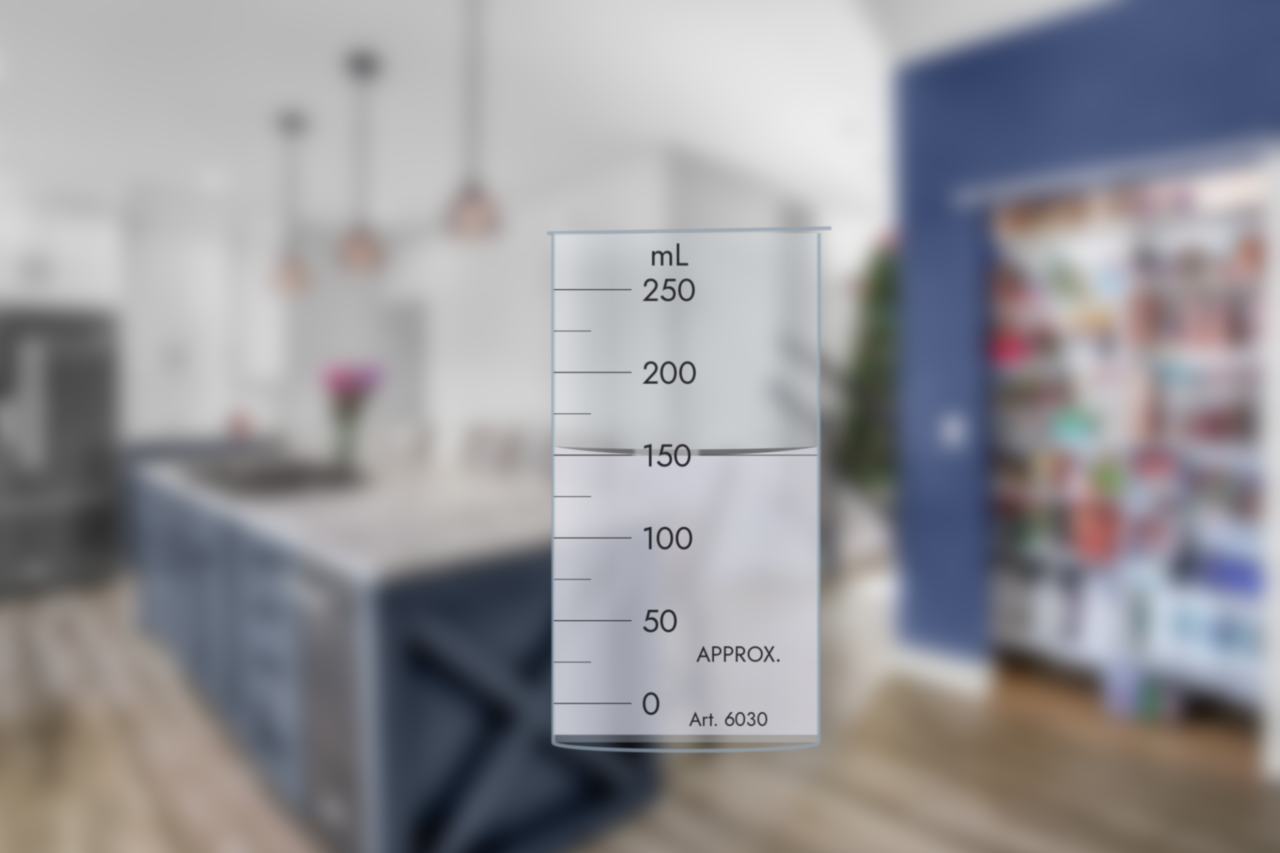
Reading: 150 mL
